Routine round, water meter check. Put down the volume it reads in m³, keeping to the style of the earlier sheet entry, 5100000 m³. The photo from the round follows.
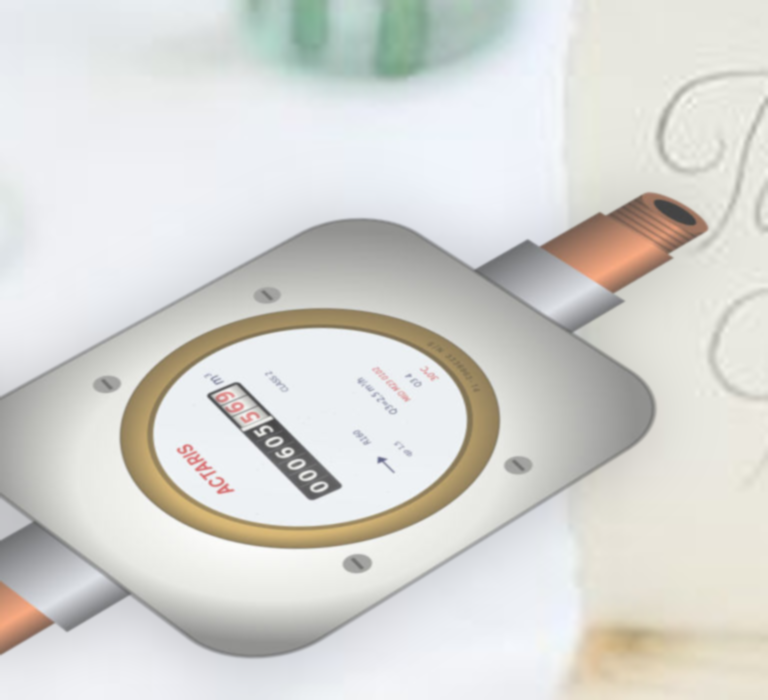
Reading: 605.569 m³
